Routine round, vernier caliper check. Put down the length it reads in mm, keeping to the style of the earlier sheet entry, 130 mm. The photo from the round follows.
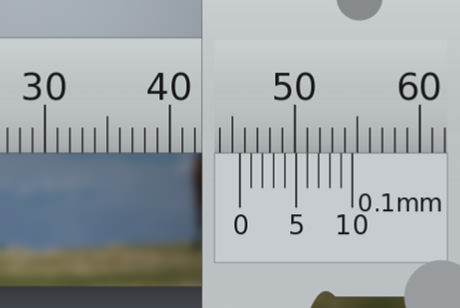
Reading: 45.6 mm
